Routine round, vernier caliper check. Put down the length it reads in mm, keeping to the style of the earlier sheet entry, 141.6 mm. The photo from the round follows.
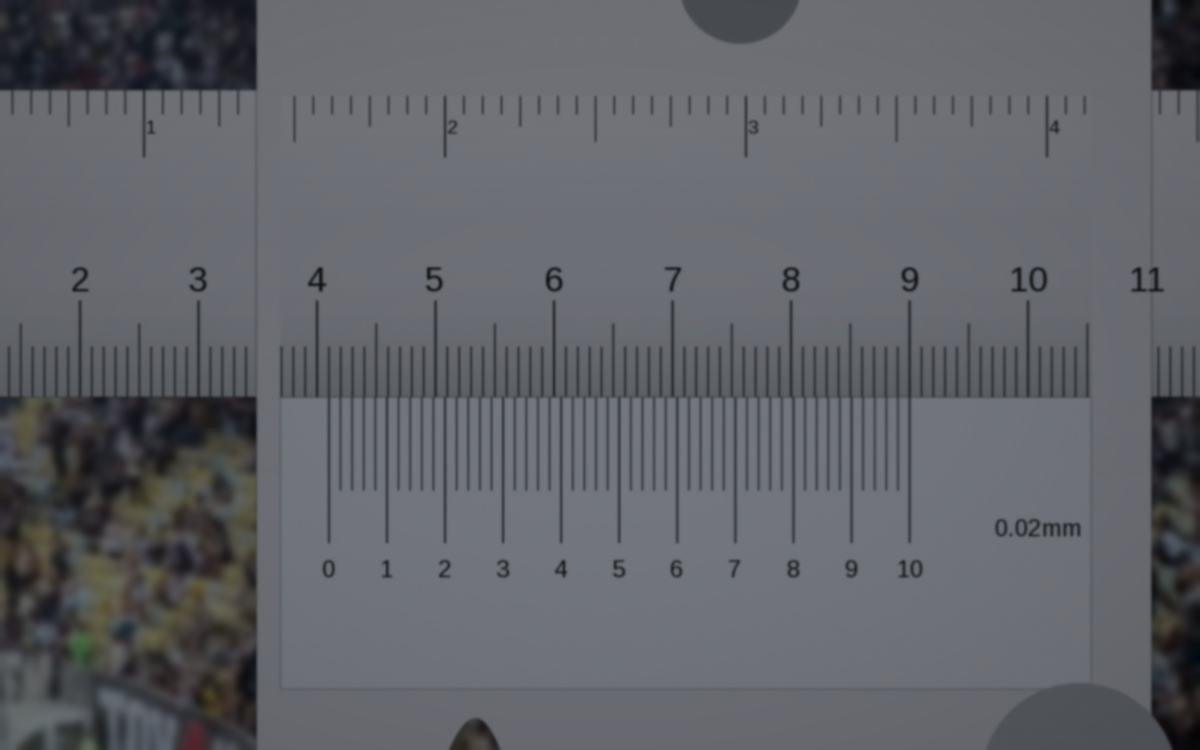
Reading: 41.0 mm
